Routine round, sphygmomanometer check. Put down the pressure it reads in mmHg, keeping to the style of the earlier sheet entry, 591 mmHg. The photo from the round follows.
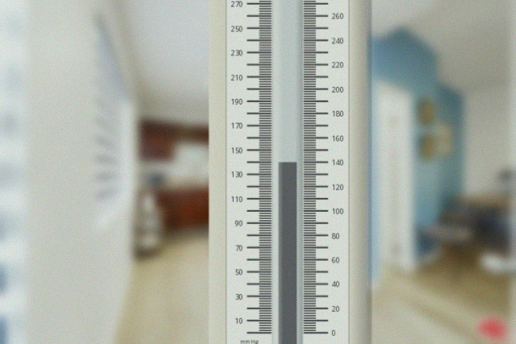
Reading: 140 mmHg
